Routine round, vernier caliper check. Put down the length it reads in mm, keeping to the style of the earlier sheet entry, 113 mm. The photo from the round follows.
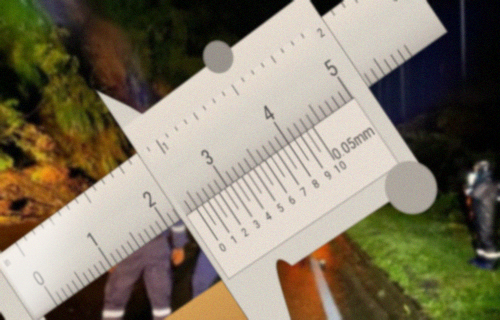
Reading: 24.8 mm
